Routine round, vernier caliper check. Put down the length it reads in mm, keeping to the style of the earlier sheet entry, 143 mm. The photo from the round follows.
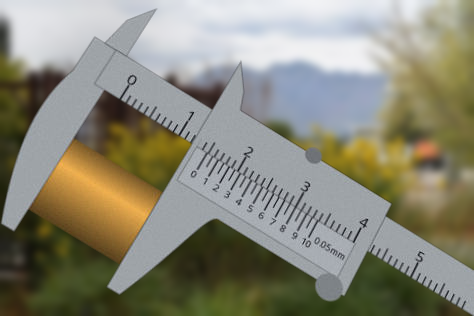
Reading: 14.8 mm
